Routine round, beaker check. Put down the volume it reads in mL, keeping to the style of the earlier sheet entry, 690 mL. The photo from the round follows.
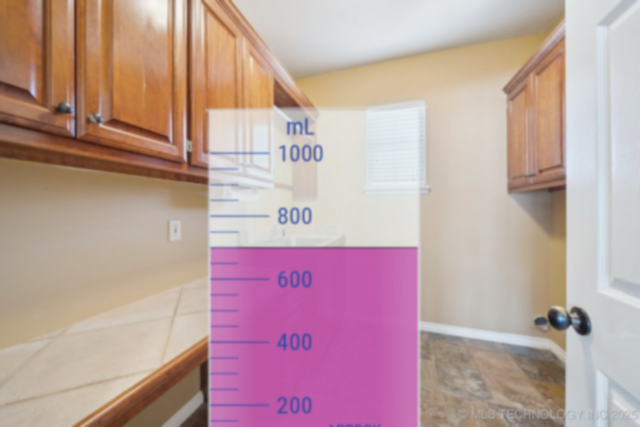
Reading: 700 mL
